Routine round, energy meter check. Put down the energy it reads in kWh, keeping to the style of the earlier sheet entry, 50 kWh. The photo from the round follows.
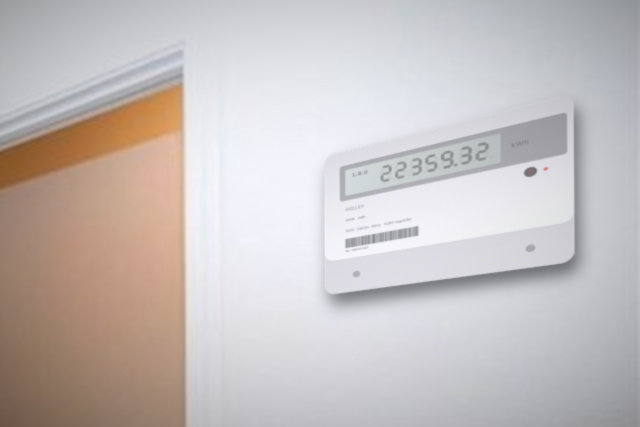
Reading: 22359.32 kWh
